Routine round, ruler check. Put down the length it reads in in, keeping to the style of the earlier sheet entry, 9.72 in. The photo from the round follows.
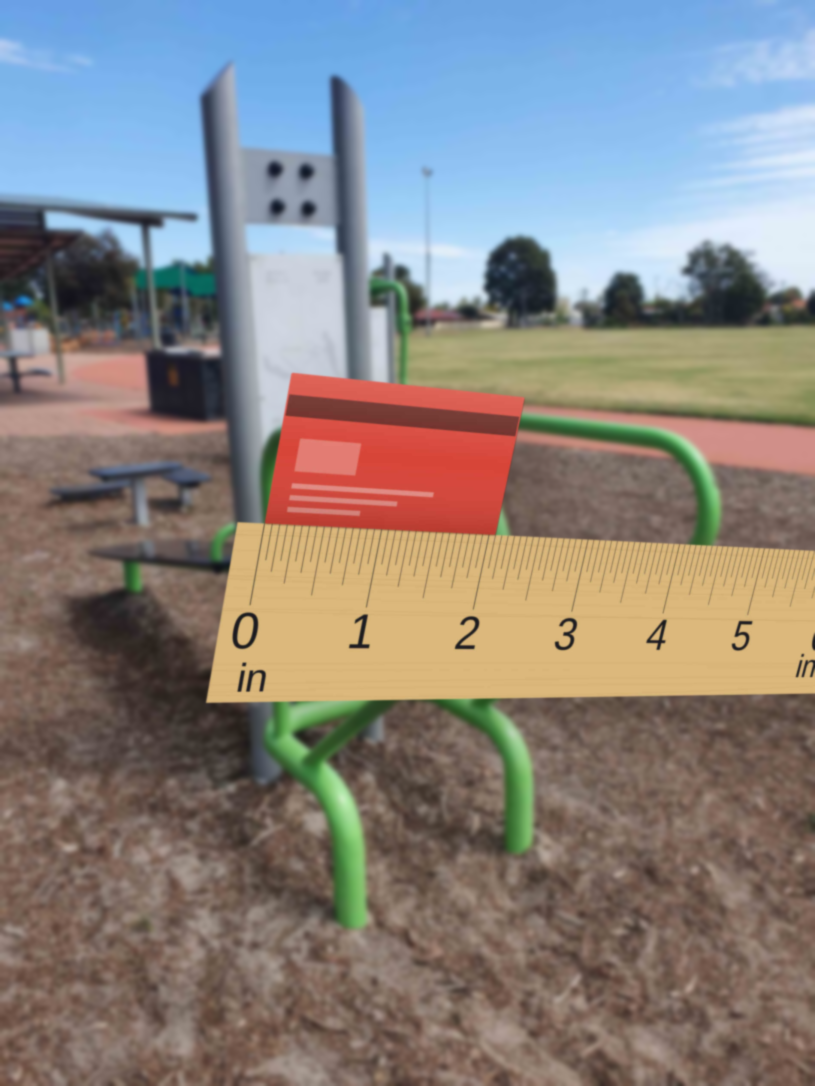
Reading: 2.0625 in
